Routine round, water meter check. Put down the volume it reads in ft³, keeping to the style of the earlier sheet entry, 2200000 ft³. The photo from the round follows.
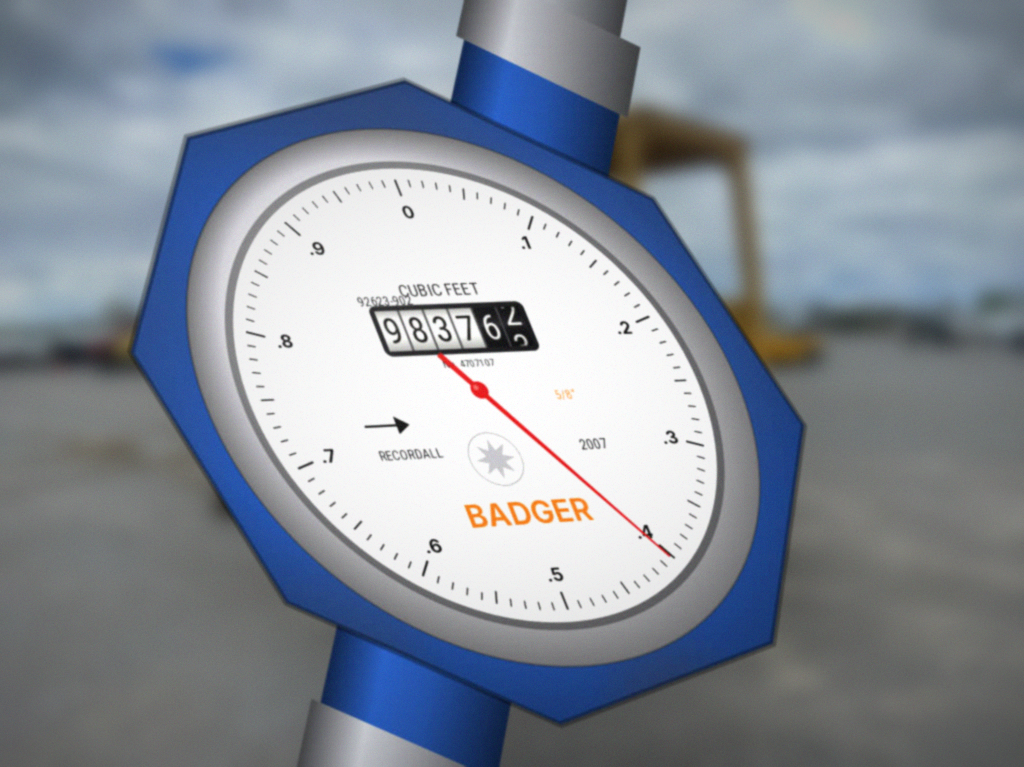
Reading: 983762.40 ft³
